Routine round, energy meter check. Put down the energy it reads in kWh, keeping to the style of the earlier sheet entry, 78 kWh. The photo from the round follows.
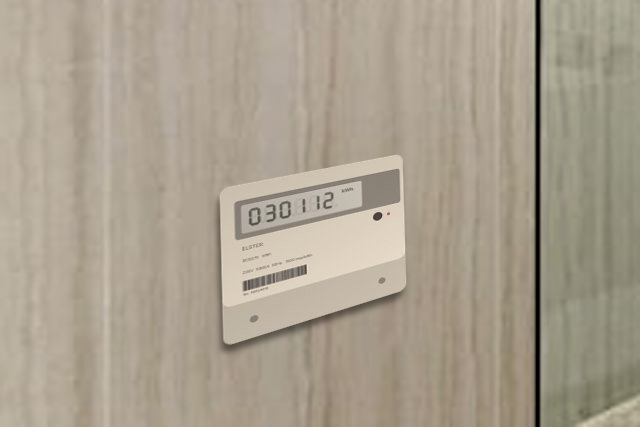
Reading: 30112 kWh
